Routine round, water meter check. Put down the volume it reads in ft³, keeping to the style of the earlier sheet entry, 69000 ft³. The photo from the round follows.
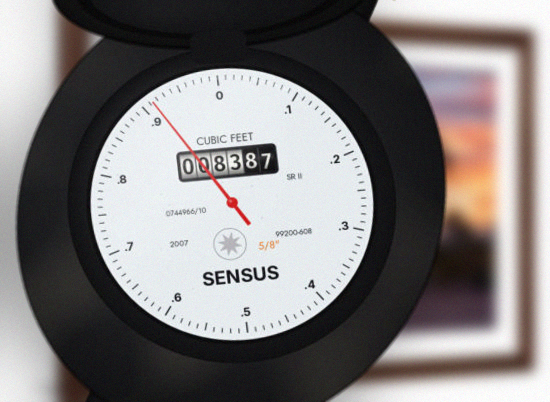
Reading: 8386.91 ft³
